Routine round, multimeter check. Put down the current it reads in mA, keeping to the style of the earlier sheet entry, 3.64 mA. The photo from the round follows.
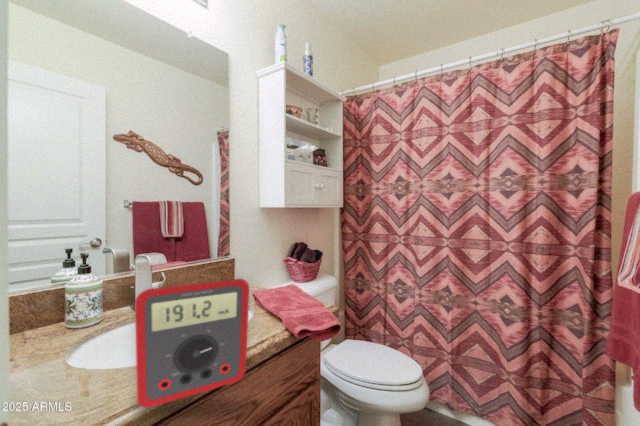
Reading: 191.2 mA
